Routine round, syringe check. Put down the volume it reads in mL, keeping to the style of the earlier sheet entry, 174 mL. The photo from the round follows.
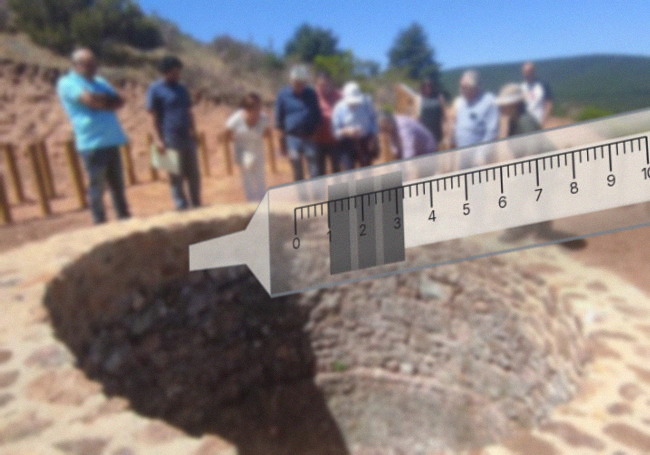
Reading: 1 mL
